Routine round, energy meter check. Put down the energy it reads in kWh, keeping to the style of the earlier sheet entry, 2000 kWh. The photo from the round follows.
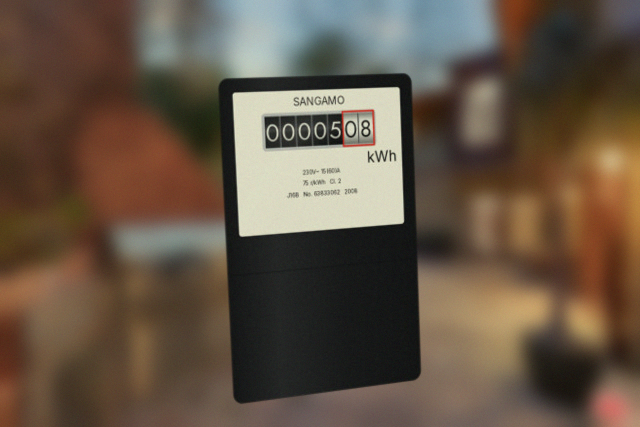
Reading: 5.08 kWh
